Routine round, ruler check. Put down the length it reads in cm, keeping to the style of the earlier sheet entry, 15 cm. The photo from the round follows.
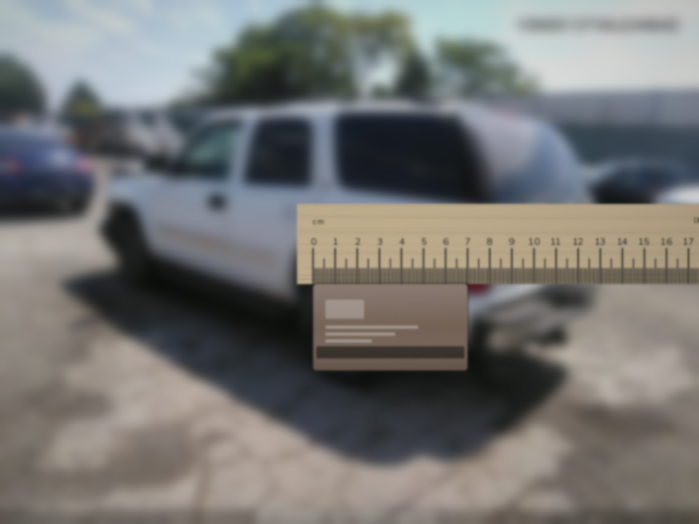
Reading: 7 cm
